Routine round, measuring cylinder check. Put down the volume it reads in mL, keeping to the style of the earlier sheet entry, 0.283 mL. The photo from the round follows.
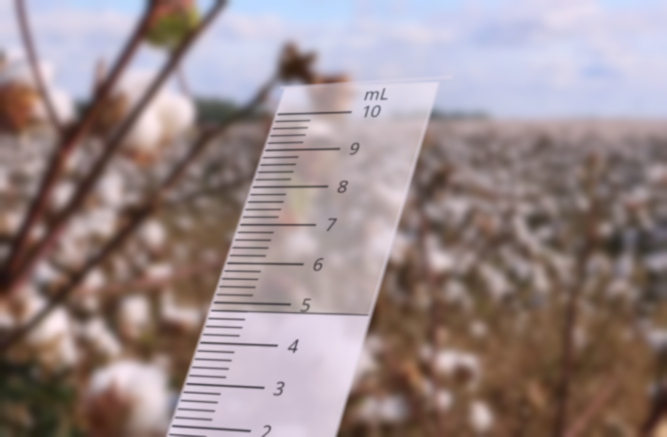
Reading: 4.8 mL
